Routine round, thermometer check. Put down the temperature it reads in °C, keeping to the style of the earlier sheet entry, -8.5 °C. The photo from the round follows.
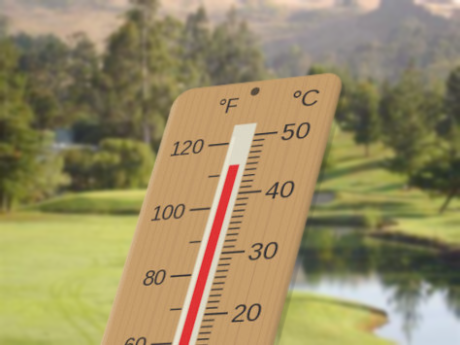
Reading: 45 °C
